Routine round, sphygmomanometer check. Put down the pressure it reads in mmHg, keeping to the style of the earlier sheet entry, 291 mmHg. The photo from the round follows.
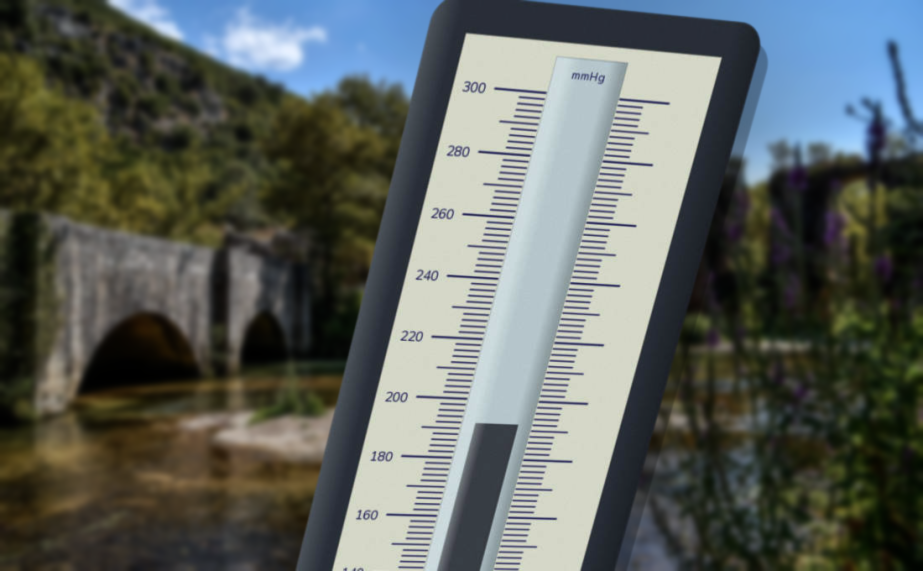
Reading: 192 mmHg
